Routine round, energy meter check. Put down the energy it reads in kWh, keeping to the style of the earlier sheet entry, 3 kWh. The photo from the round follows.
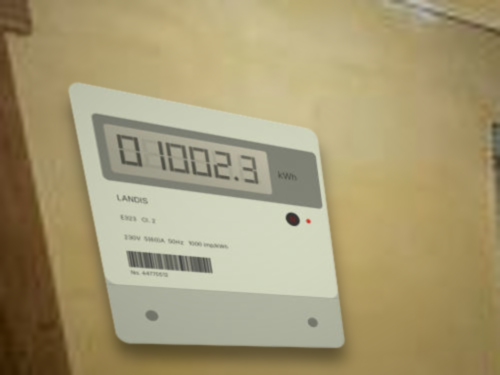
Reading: 1002.3 kWh
